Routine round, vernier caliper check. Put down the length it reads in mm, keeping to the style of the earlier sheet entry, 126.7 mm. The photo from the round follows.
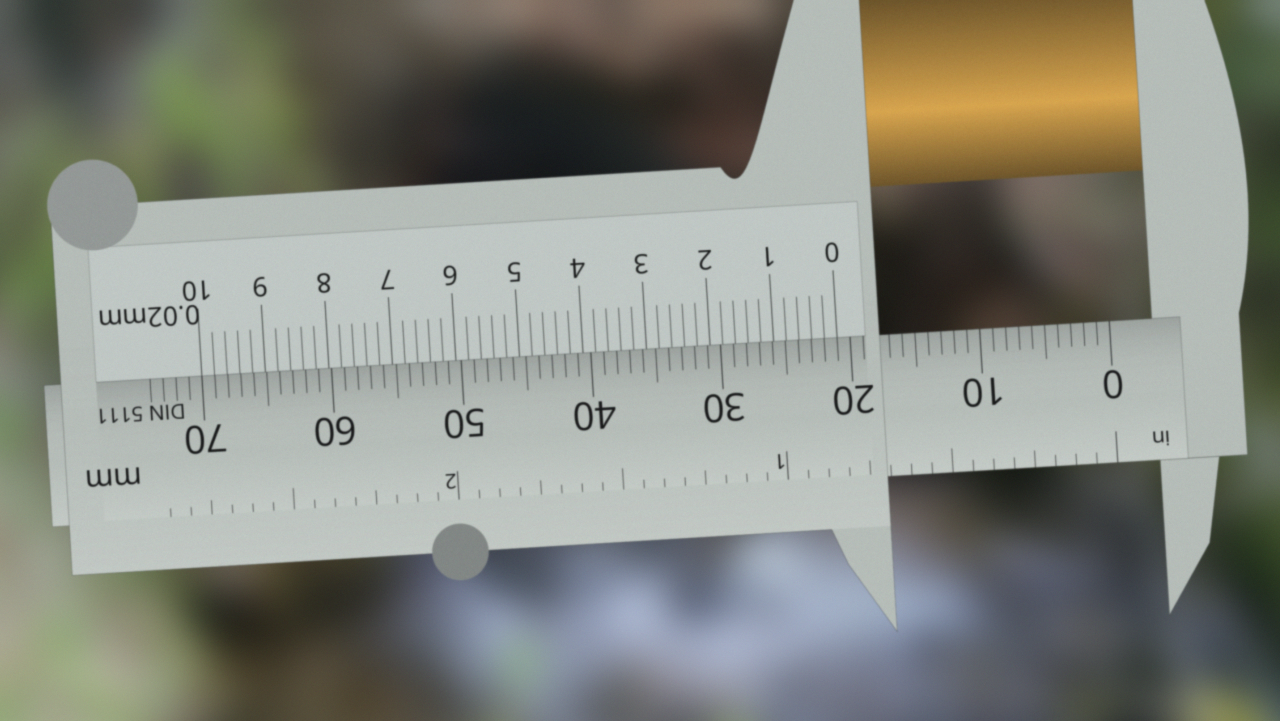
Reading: 21.0 mm
